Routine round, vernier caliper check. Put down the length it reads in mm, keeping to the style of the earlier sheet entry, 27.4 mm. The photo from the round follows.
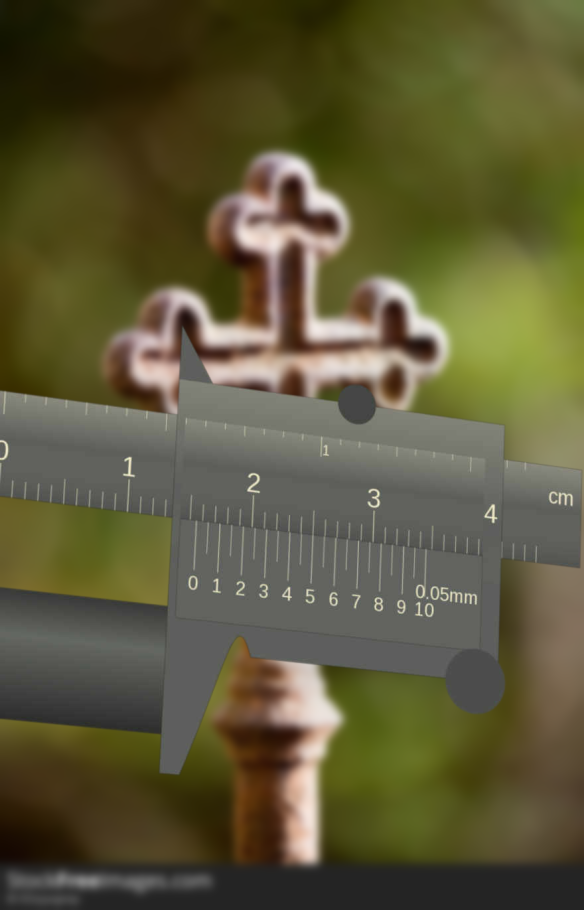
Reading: 15.5 mm
